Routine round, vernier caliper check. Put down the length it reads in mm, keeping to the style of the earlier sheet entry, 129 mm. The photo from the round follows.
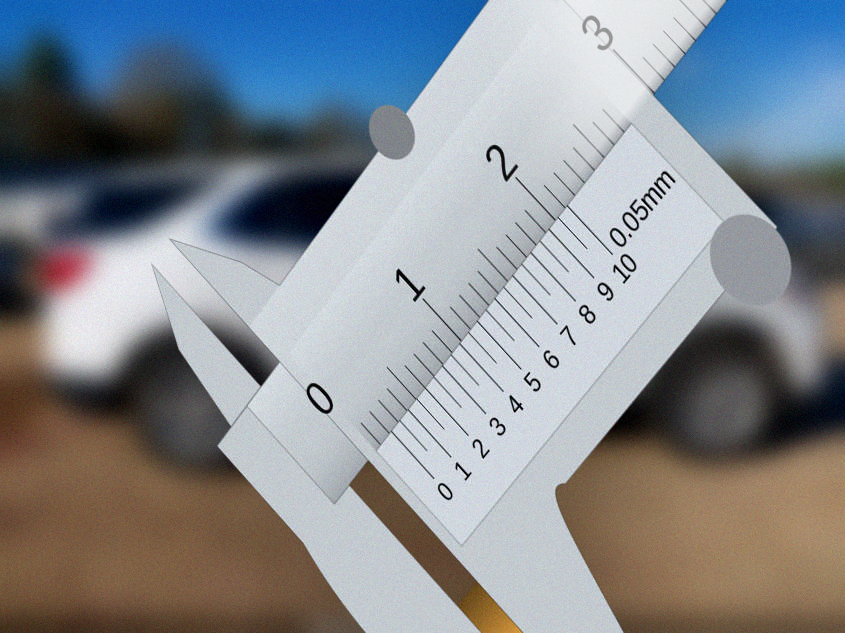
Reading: 2.2 mm
